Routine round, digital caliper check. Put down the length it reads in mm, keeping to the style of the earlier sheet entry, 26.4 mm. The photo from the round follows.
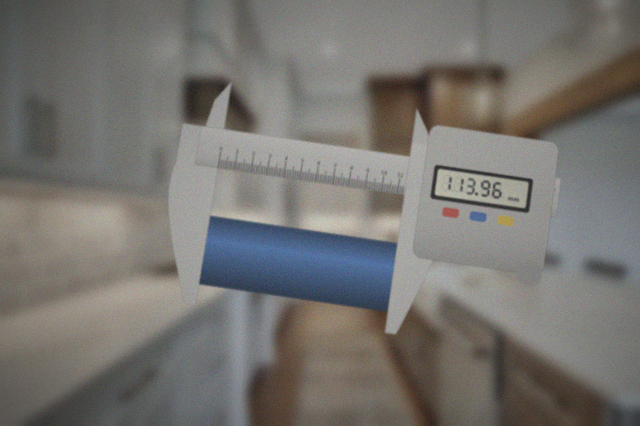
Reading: 113.96 mm
